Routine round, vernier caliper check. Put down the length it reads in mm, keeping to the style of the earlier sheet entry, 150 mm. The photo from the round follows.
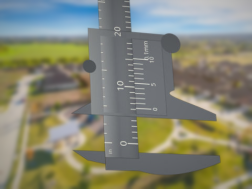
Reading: 6.2 mm
